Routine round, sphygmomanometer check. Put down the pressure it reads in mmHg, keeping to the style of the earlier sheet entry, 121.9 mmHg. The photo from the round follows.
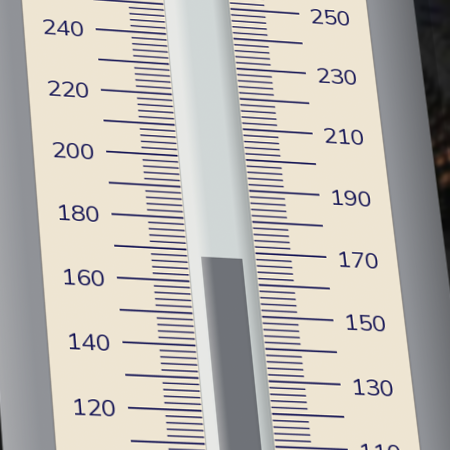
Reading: 168 mmHg
